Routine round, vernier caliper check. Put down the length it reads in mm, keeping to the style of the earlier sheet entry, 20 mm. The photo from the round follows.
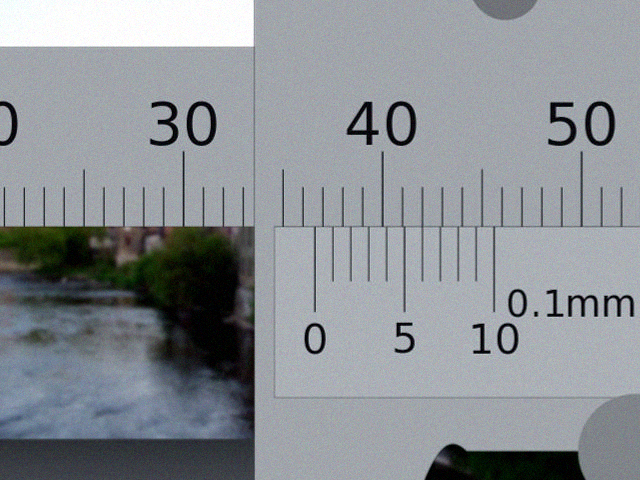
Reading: 36.6 mm
